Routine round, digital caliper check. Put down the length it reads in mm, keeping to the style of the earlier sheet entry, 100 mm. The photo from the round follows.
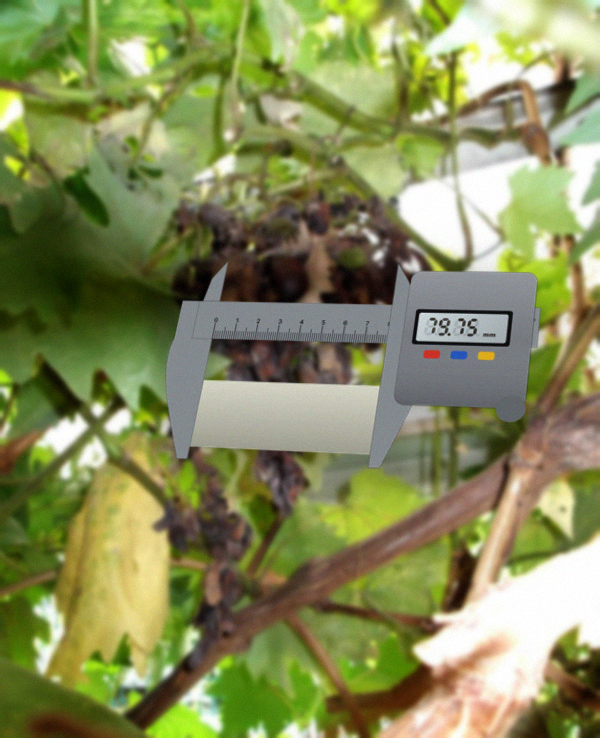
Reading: 79.75 mm
